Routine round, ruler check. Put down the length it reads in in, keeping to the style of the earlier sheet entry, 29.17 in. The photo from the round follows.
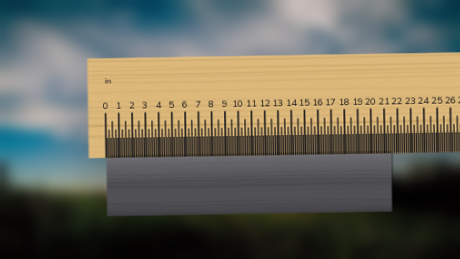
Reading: 21.5 in
